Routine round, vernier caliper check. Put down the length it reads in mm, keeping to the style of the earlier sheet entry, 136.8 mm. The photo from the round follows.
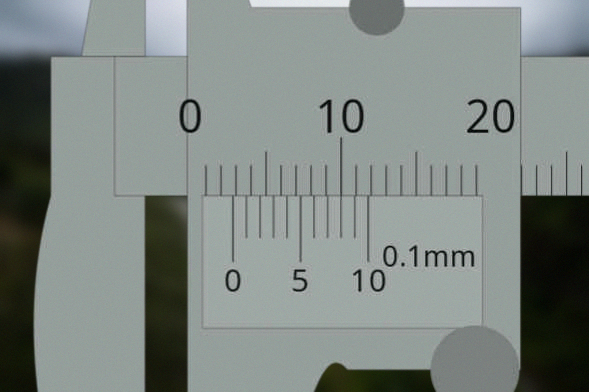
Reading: 2.8 mm
